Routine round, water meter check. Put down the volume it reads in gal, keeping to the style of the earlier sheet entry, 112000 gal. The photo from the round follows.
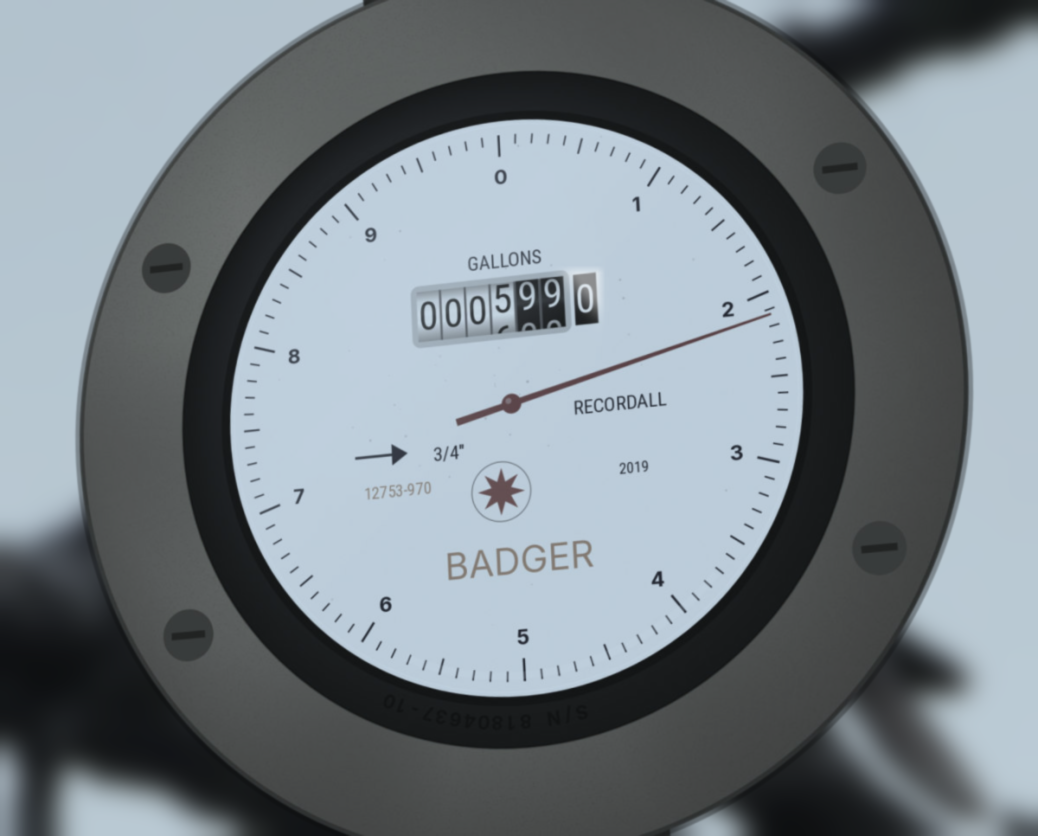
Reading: 5992.1 gal
